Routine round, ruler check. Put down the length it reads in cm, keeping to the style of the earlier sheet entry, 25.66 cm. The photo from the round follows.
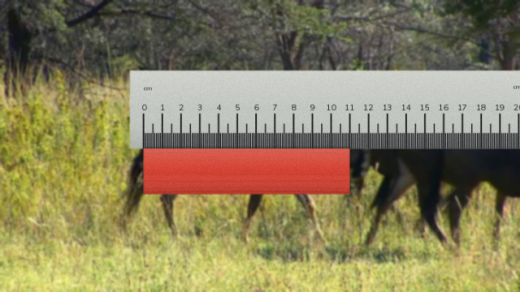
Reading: 11 cm
